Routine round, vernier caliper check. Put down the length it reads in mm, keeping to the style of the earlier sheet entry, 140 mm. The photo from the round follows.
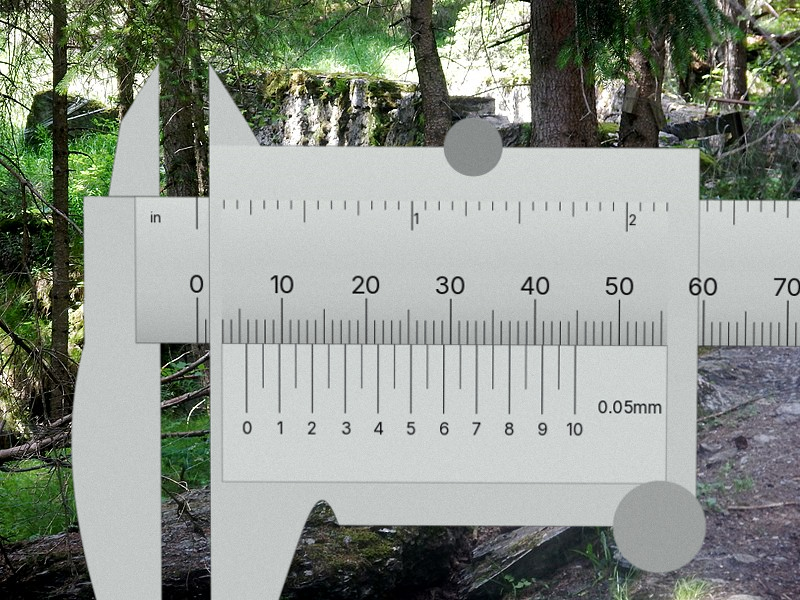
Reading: 5.8 mm
